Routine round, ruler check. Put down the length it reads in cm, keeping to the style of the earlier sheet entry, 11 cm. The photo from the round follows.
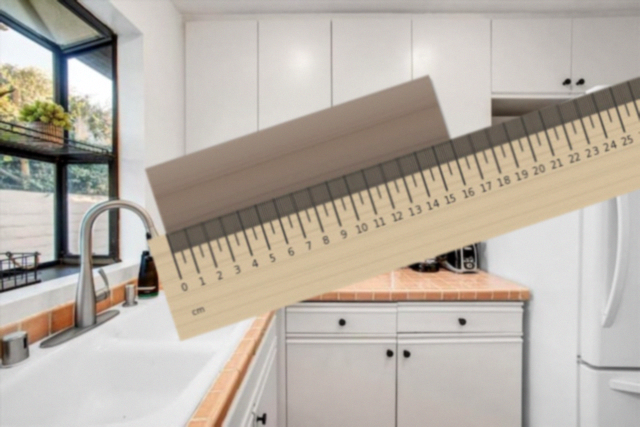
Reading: 16 cm
